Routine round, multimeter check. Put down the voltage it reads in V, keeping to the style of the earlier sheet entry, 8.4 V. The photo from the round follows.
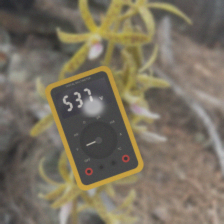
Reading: 537 V
